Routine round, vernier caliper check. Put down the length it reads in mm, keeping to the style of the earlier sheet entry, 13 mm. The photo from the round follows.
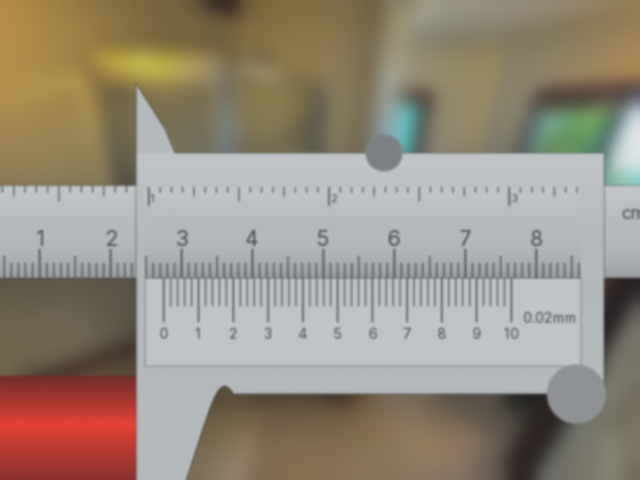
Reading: 27.5 mm
